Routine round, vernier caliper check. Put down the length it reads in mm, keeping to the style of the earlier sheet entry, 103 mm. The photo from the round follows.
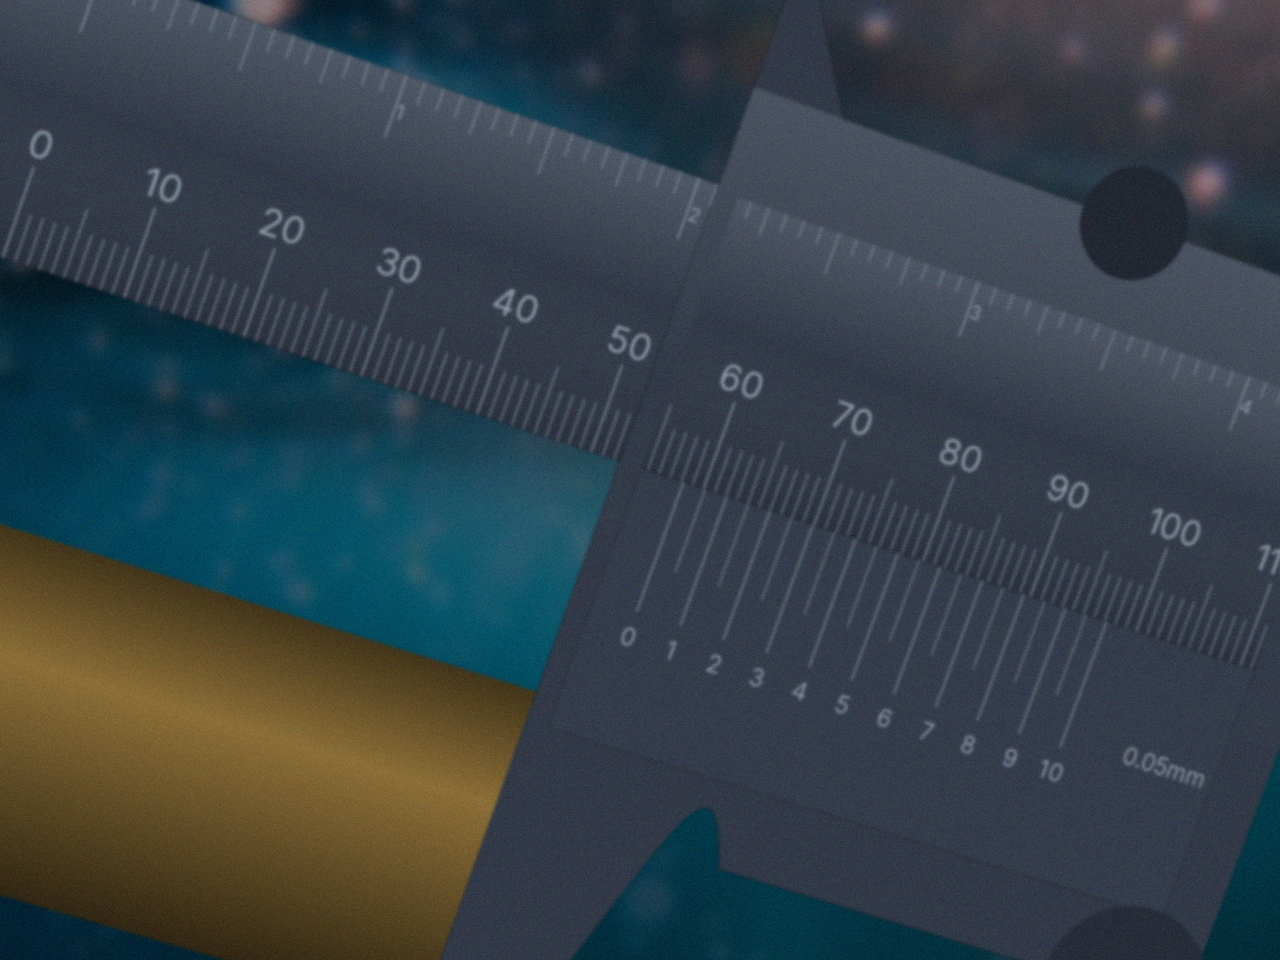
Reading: 58.2 mm
